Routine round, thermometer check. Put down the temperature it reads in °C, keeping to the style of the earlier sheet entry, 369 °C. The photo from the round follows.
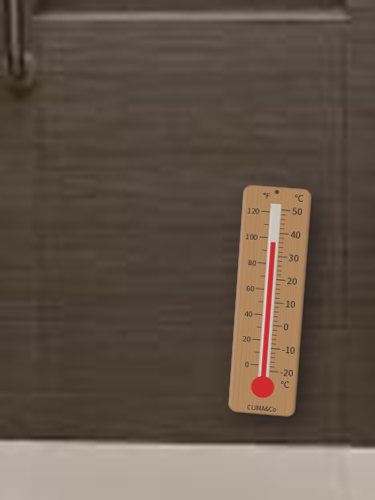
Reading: 36 °C
